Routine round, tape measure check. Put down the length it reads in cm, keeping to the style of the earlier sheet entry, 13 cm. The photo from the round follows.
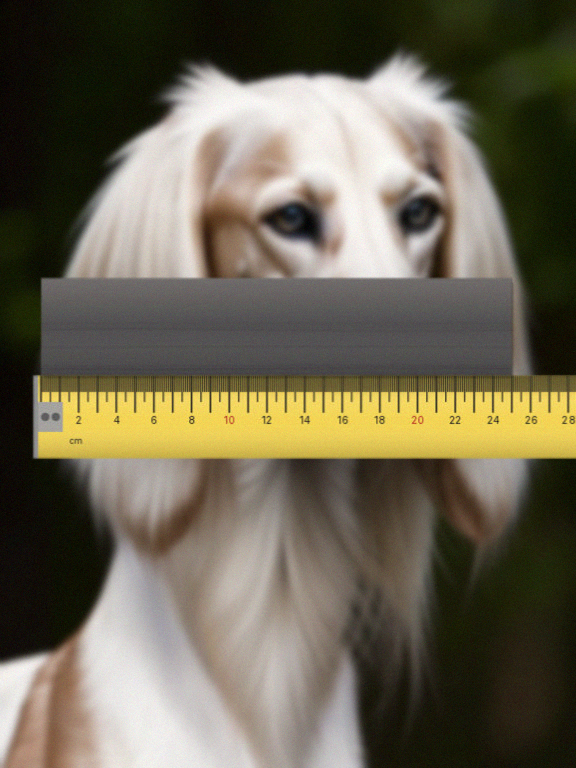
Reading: 25 cm
